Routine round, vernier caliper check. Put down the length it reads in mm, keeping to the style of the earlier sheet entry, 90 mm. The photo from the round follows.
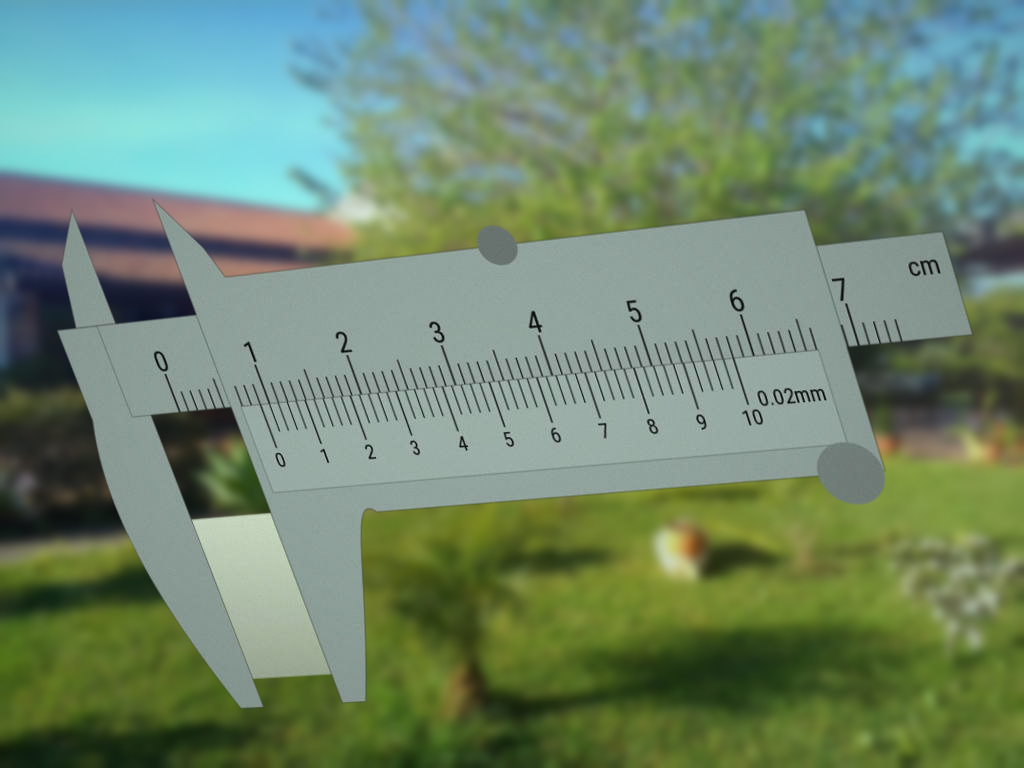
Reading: 9.0 mm
